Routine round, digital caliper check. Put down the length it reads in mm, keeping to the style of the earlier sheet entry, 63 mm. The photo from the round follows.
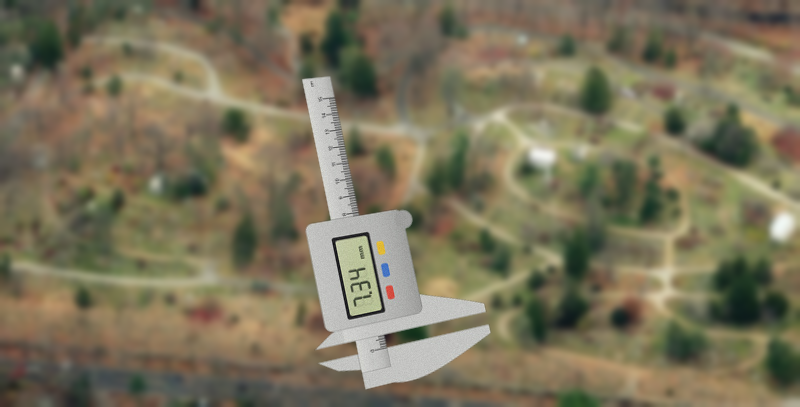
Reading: 7.34 mm
